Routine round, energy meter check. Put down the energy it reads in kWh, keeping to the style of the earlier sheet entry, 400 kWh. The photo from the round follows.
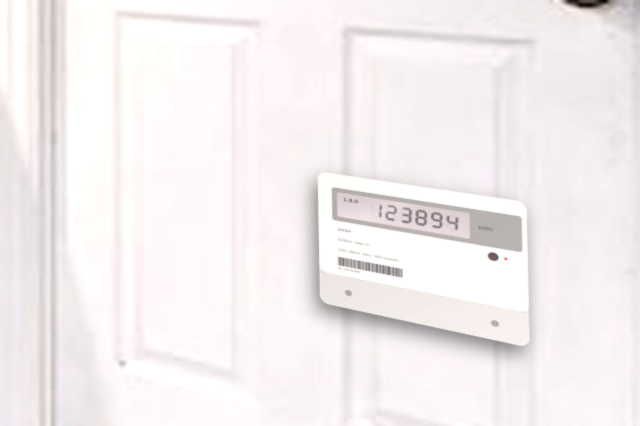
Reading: 123894 kWh
